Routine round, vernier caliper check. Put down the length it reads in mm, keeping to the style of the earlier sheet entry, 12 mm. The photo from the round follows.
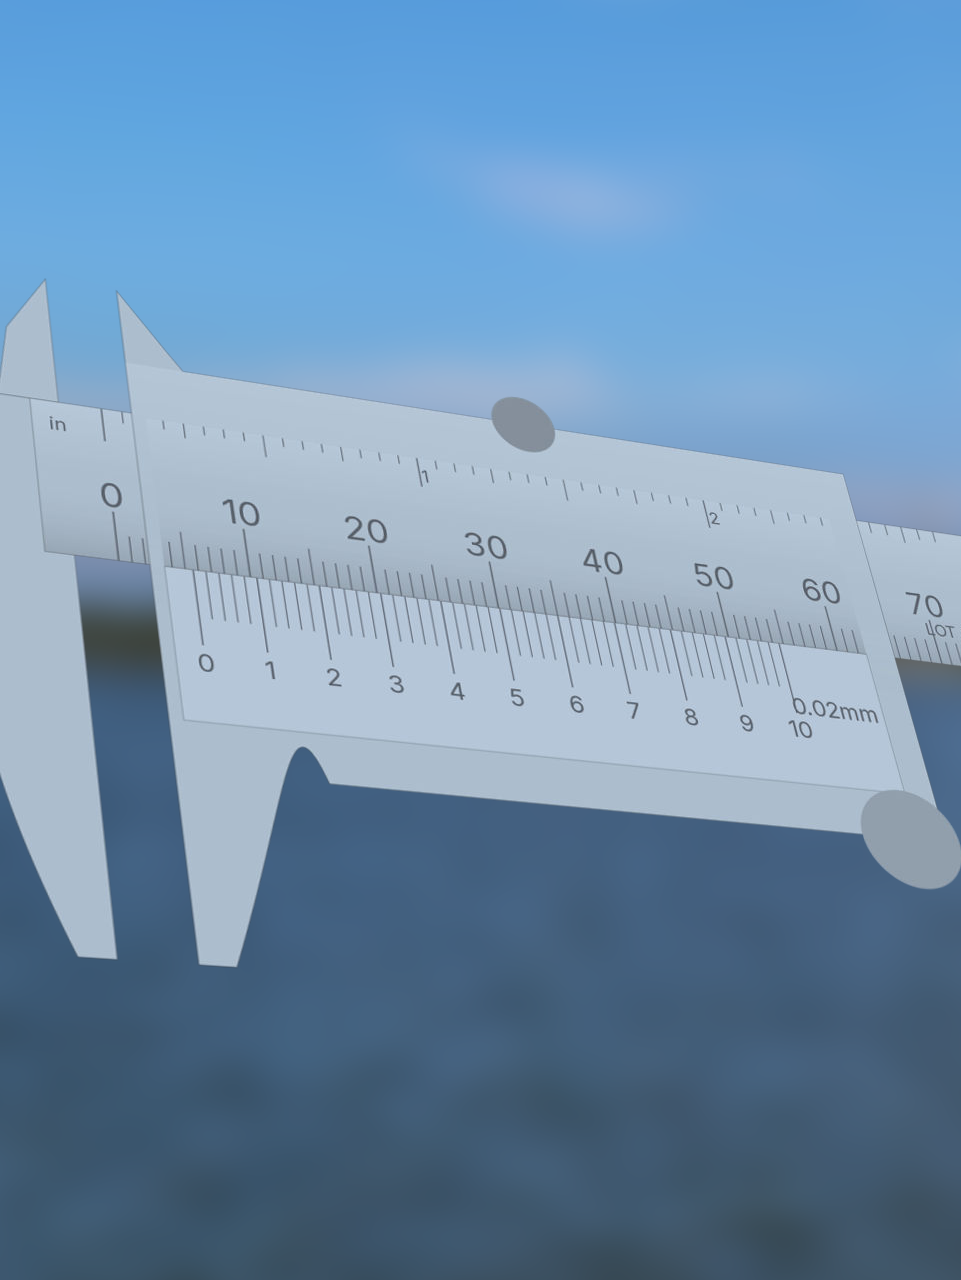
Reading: 5.6 mm
